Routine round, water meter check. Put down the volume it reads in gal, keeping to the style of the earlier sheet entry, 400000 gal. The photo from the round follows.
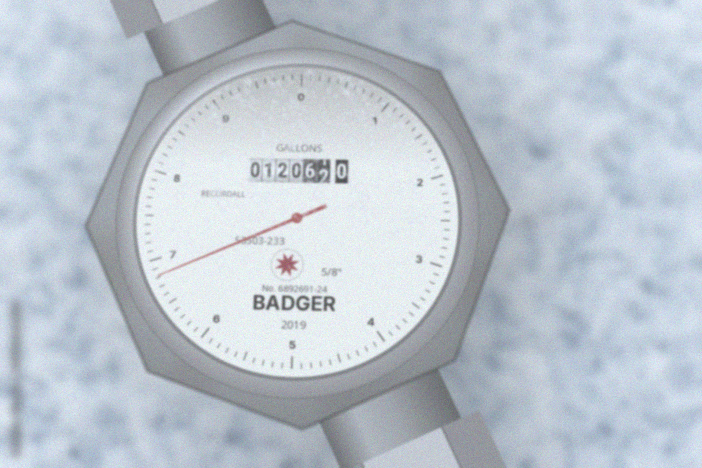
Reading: 120616.8 gal
